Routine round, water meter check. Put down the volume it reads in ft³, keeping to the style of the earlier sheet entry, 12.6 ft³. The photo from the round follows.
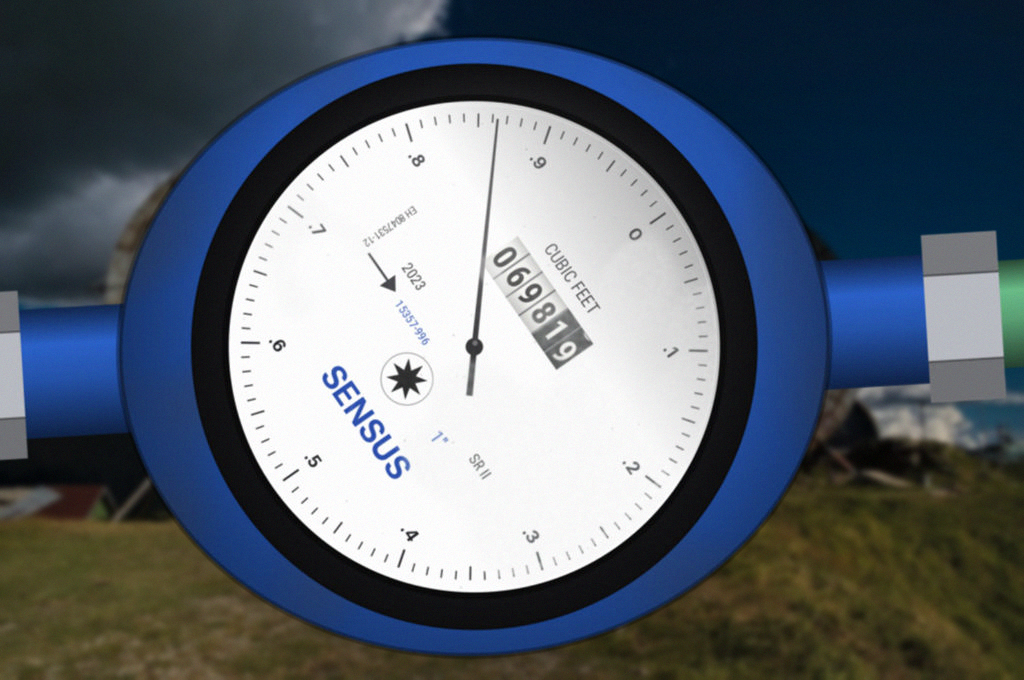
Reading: 69818.86 ft³
